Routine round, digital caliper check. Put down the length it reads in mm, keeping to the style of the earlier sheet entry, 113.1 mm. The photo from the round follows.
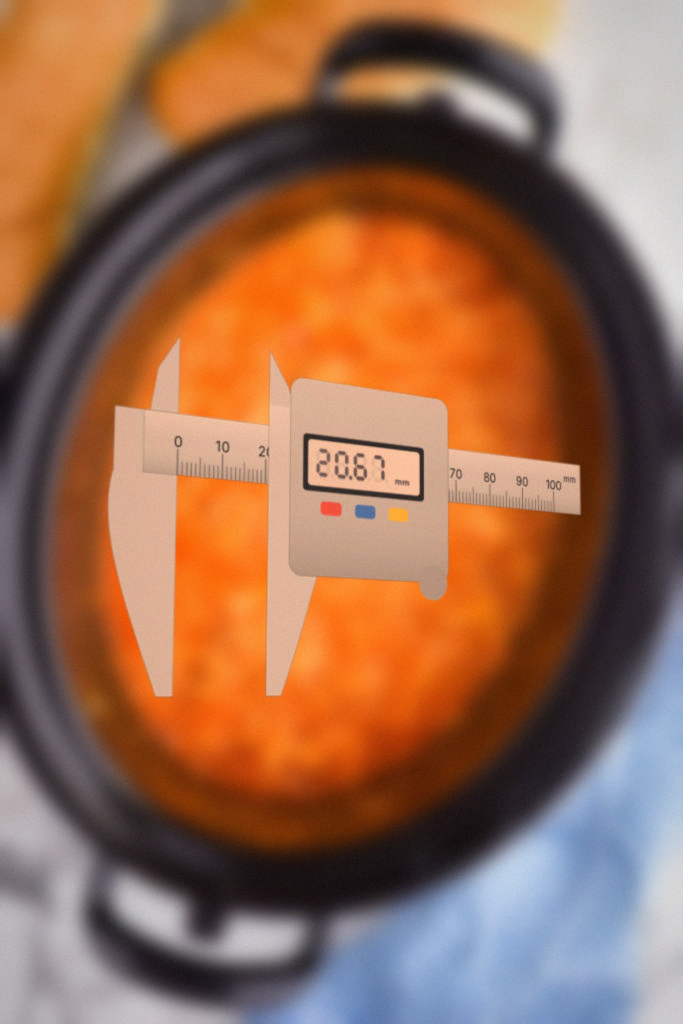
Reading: 20.67 mm
